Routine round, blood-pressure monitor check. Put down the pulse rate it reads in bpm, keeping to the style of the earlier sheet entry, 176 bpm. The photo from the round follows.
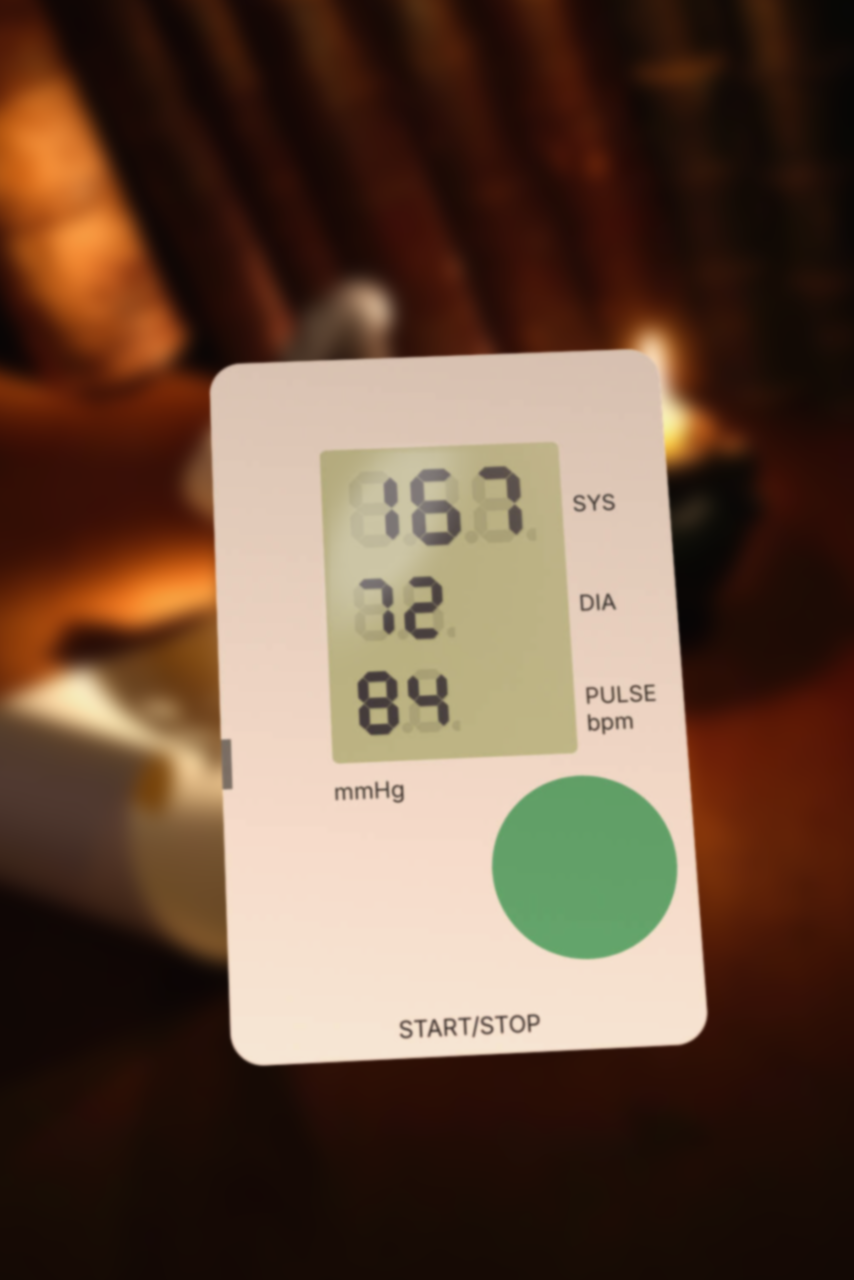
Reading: 84 bpm
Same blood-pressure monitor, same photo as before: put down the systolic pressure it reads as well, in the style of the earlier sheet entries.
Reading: 167 mmHg
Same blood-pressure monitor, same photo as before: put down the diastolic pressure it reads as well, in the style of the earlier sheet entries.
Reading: 72 mmHg
